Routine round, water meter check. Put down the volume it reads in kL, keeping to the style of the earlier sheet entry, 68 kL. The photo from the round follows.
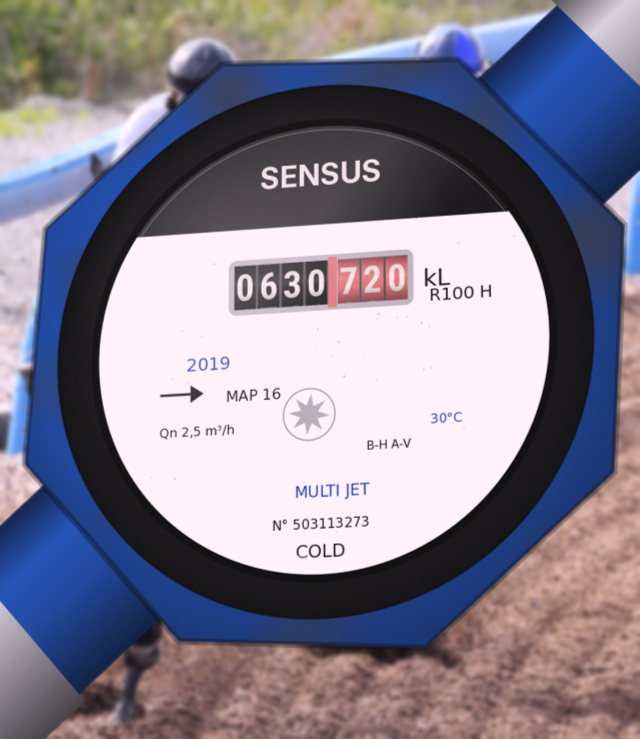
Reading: 630.720 kL
